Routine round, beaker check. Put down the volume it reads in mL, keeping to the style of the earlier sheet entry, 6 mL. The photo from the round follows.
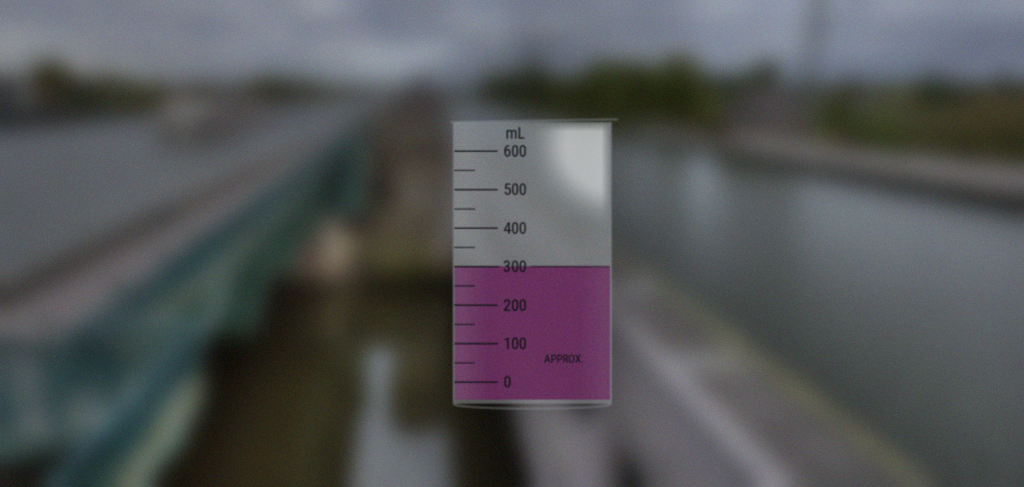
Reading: 300 mL
